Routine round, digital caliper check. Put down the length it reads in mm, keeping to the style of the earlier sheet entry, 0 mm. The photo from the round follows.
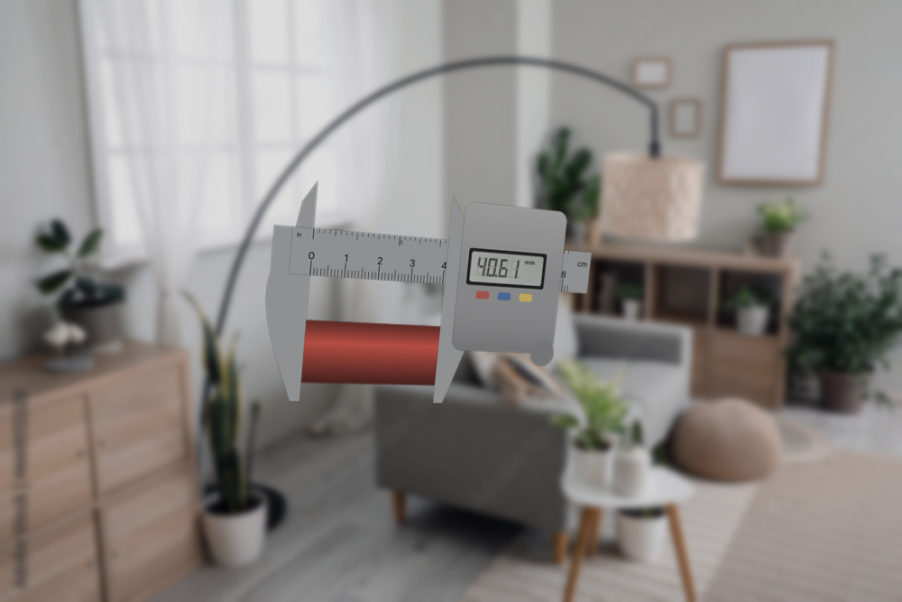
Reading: 40.61 mm
